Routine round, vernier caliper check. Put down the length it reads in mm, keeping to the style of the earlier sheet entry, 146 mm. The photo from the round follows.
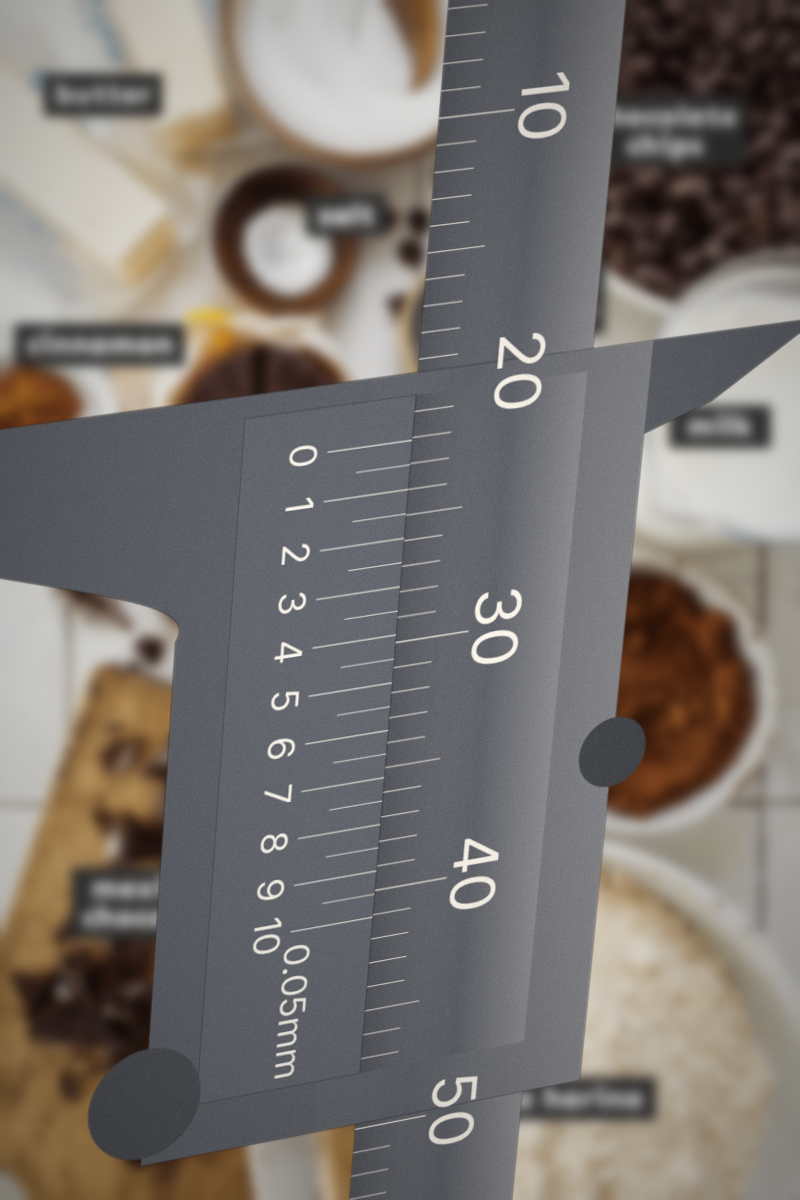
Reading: 22.1 mm
